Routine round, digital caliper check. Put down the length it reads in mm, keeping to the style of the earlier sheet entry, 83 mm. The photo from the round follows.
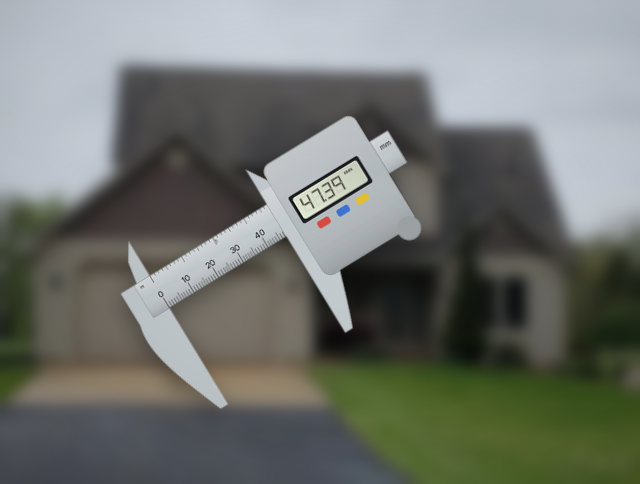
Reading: 47.39 mm
